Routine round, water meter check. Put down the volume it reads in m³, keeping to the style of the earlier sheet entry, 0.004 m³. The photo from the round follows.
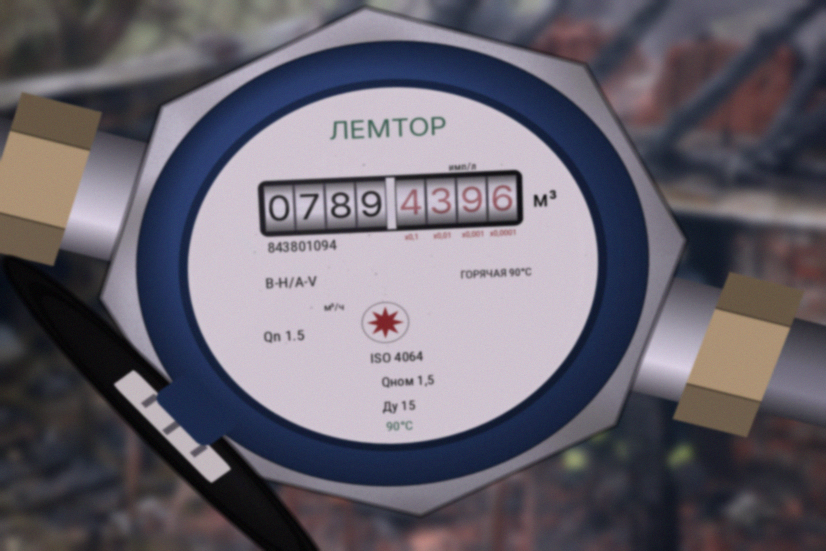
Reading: 789.4396 m³
